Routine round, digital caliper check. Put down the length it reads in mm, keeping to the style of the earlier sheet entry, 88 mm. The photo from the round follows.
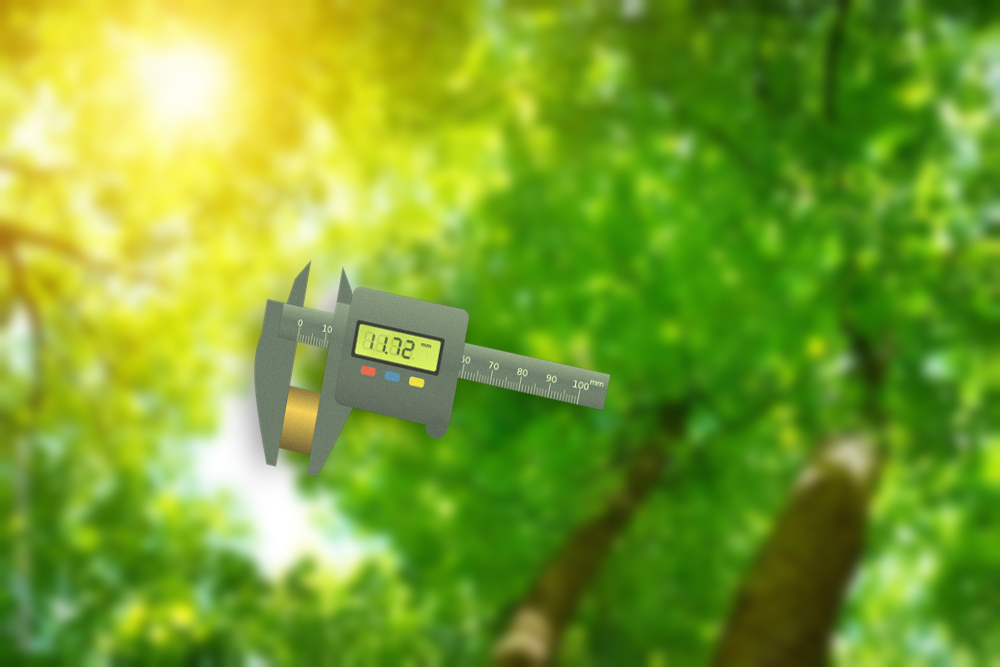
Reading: 11.72 mm
